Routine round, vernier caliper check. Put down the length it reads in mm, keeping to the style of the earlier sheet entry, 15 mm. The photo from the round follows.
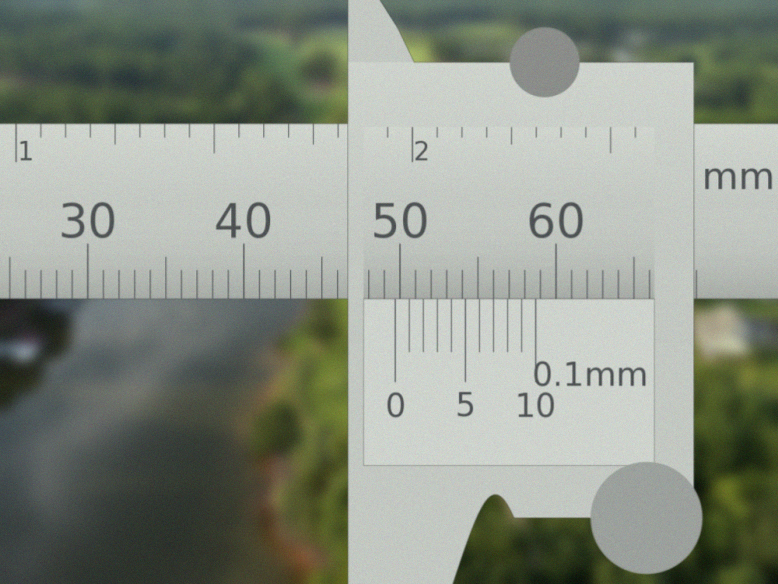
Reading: 49.7 mm
